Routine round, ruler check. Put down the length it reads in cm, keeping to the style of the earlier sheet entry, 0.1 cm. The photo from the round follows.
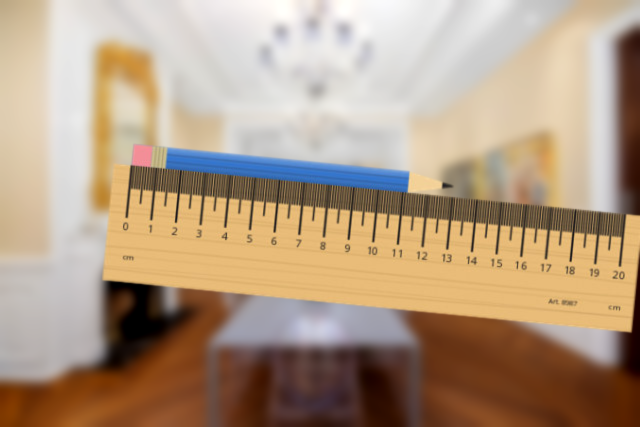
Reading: 13 cm
